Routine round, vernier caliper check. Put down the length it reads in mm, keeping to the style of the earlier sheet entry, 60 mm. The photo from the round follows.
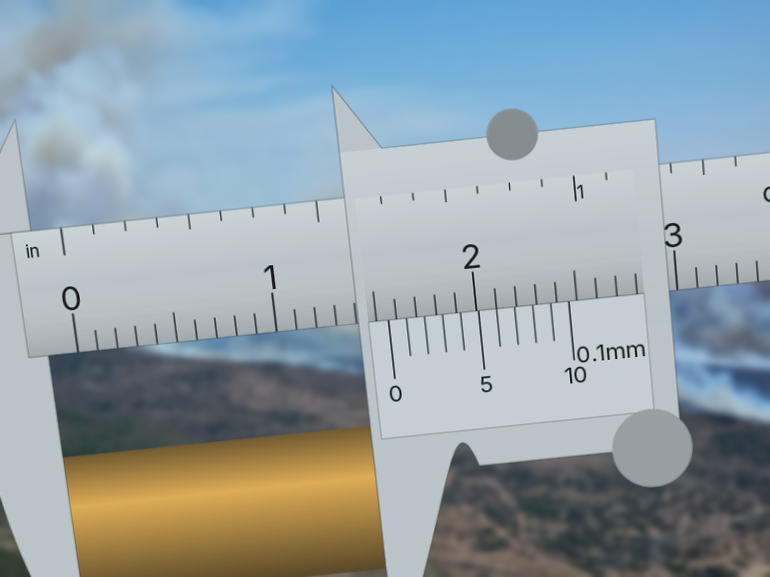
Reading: 15.6 mm
